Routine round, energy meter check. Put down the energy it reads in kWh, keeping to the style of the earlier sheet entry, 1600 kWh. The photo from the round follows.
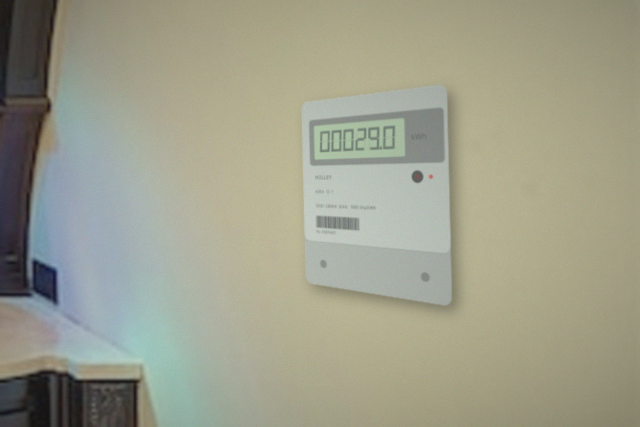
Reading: 29.0 kWh
